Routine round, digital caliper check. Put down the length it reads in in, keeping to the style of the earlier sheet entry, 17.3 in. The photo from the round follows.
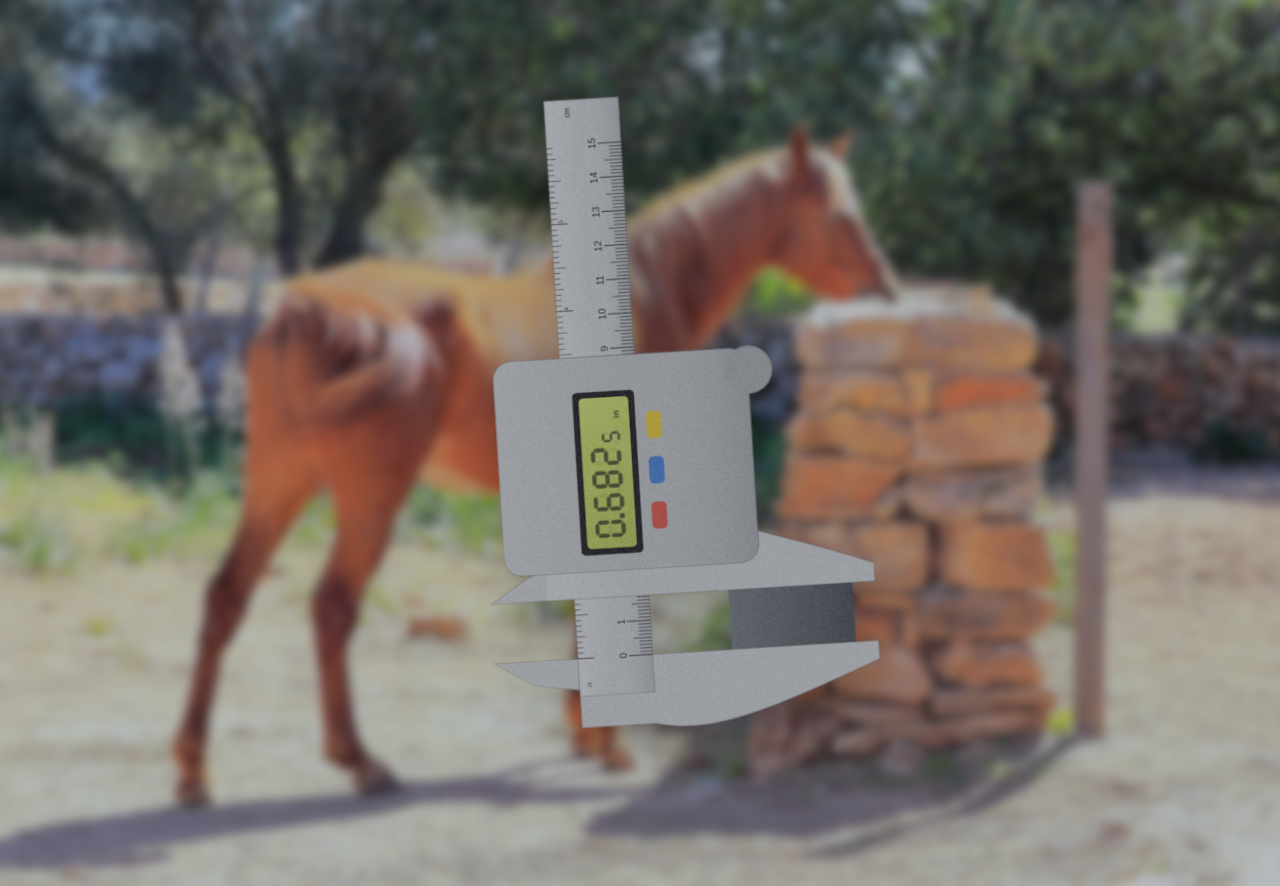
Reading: 0.6825 in
